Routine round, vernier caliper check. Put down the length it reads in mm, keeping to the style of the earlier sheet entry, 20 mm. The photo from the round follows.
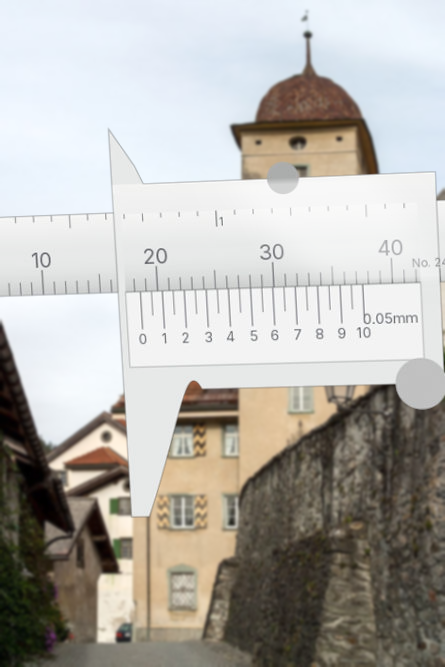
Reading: 18.5 mm
